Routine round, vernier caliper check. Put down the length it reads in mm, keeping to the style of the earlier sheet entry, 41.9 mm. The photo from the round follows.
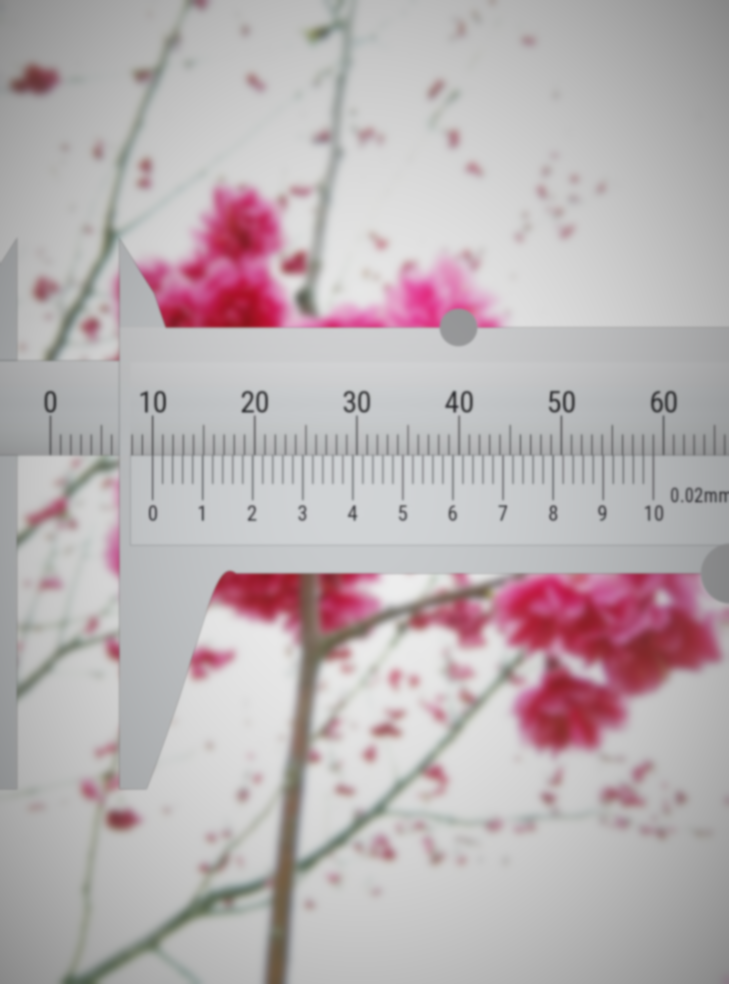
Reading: 10.0 mm
